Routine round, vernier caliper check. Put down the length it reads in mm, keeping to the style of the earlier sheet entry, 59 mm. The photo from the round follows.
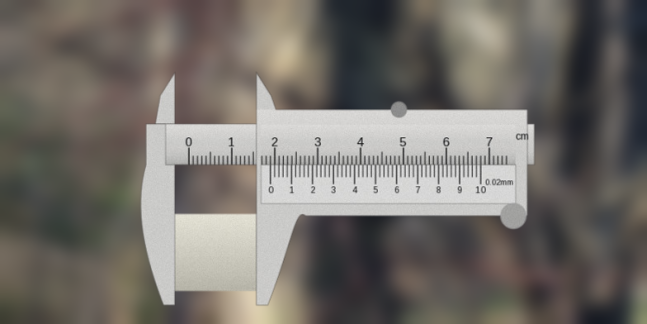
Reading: 19.0 mm
